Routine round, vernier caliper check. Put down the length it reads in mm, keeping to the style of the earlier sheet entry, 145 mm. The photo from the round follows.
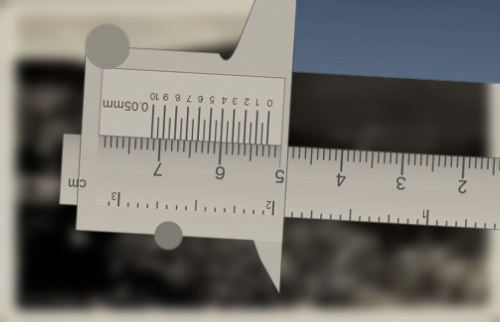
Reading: 52.4 mm
